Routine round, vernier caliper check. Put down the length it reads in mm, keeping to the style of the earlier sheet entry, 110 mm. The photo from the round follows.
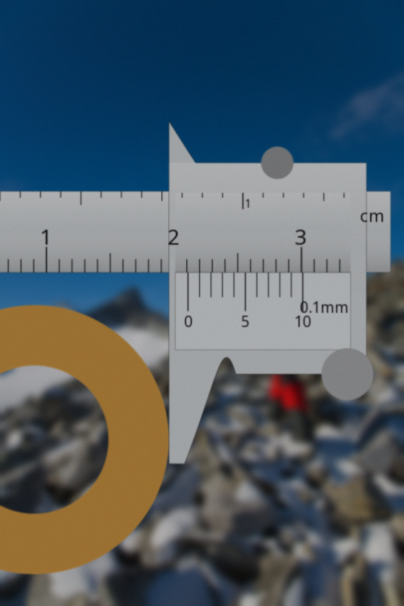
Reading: 21.1 mm
